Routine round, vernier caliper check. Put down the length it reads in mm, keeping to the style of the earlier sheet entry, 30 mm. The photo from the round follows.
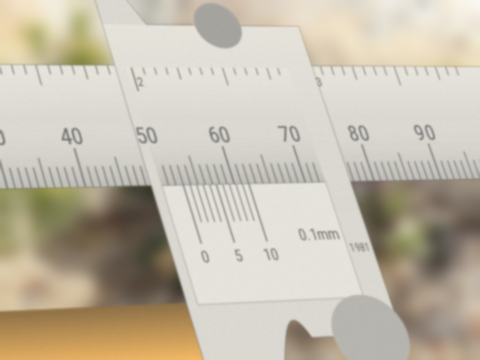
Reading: 53.0 mm
